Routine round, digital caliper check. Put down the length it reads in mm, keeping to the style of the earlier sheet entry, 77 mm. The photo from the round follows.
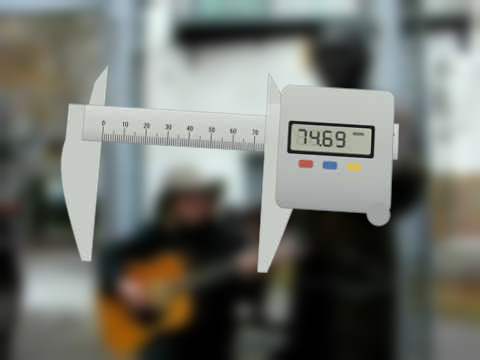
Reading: 74.69 mm
